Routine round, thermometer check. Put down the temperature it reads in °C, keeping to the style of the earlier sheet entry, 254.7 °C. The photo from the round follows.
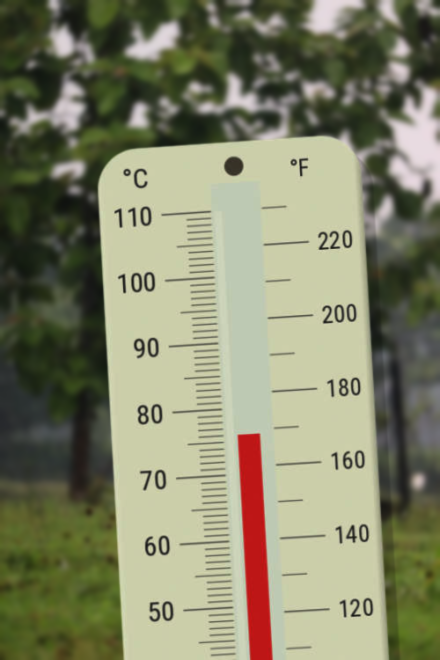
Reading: 76 °C
